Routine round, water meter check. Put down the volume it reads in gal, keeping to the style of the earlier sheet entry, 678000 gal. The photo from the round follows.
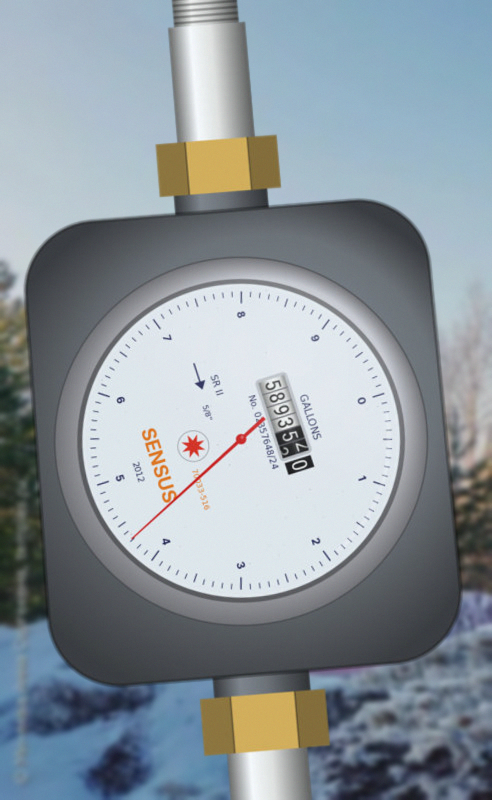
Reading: 5893524.3 gal
